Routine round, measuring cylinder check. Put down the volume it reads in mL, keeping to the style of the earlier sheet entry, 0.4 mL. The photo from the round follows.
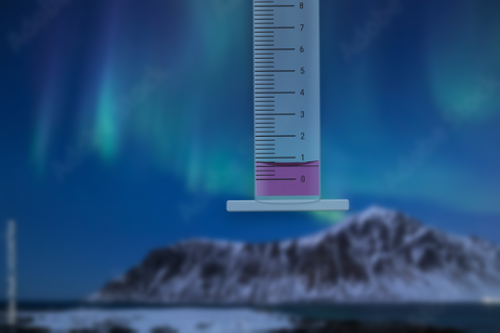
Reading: 0.6 mL
